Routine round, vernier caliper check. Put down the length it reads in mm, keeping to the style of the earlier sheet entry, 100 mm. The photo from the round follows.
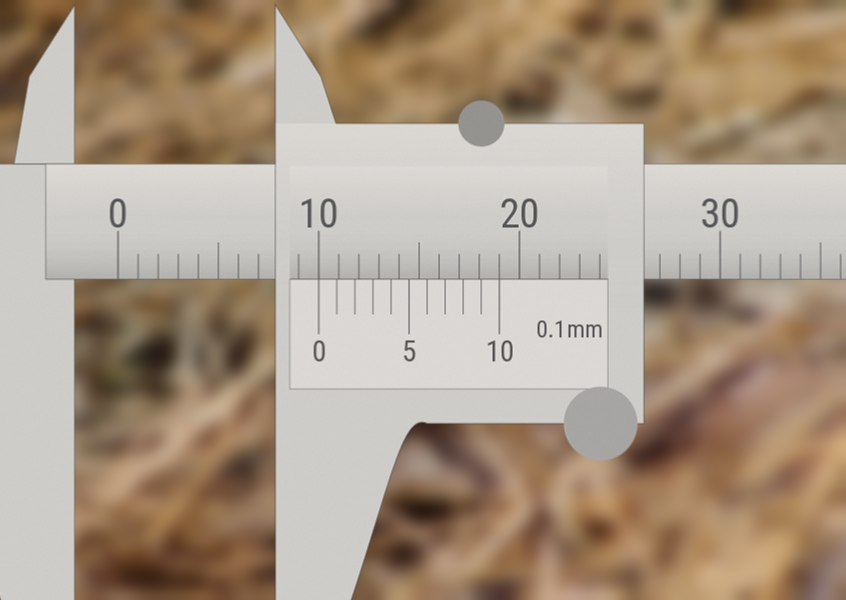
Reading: 10.0 mm
